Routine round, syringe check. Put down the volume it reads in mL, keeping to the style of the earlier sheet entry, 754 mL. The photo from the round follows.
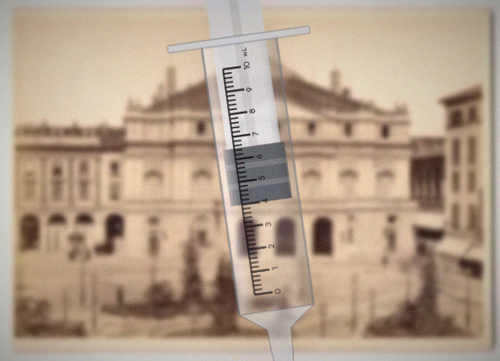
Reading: 4 mL
